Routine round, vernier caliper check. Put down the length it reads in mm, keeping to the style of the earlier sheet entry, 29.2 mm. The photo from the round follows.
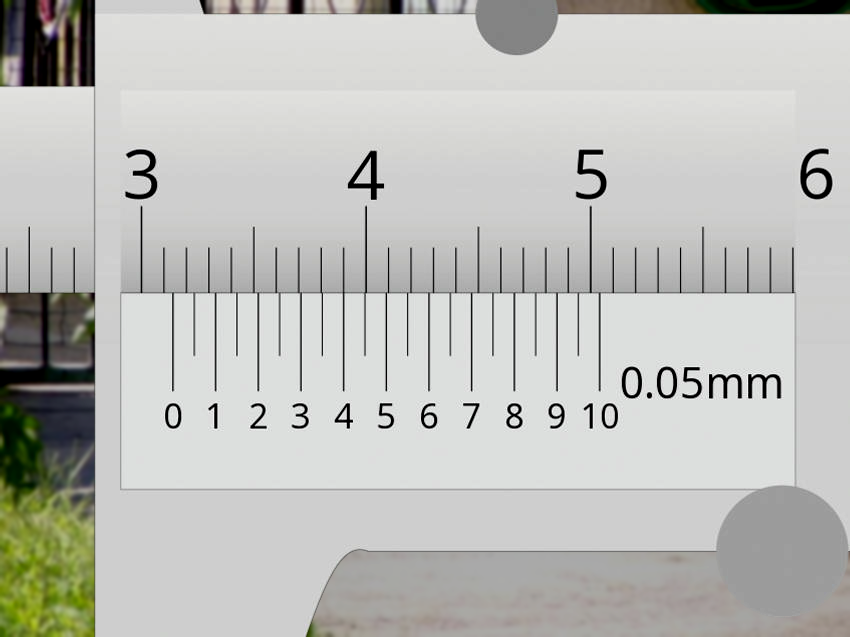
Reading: 31.4 mm
